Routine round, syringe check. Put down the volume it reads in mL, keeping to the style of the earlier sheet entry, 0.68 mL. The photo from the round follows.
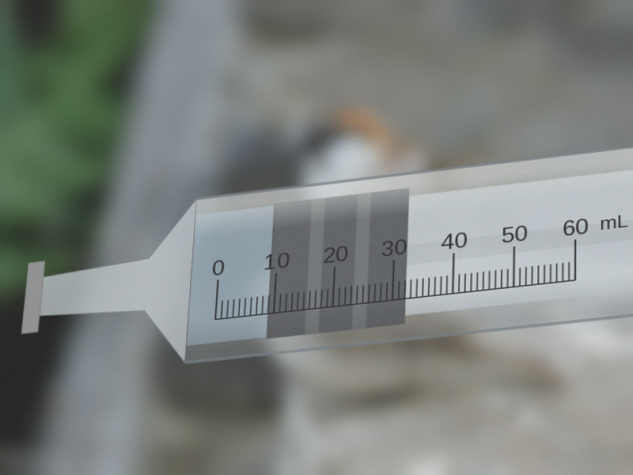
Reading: 9 mL
